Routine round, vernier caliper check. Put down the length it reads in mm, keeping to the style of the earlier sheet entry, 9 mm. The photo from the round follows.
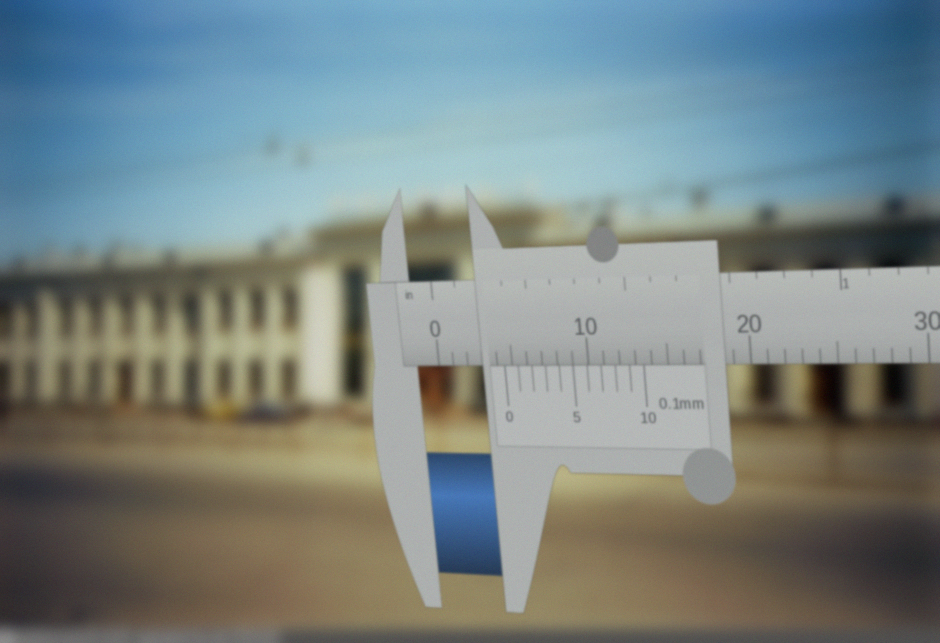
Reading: 4.5 mm
